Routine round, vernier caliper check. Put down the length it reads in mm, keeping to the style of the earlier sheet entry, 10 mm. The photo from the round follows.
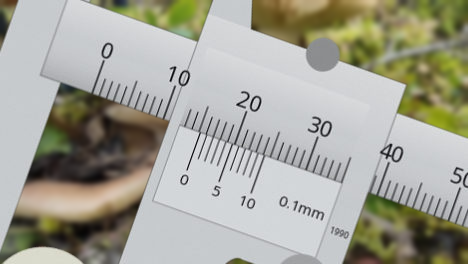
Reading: 15.2 mm
